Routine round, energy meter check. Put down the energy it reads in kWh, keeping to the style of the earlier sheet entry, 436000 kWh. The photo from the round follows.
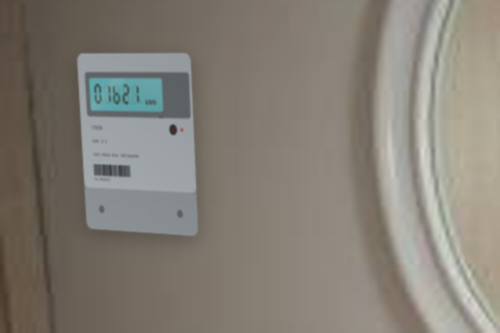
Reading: 1621 kWh
